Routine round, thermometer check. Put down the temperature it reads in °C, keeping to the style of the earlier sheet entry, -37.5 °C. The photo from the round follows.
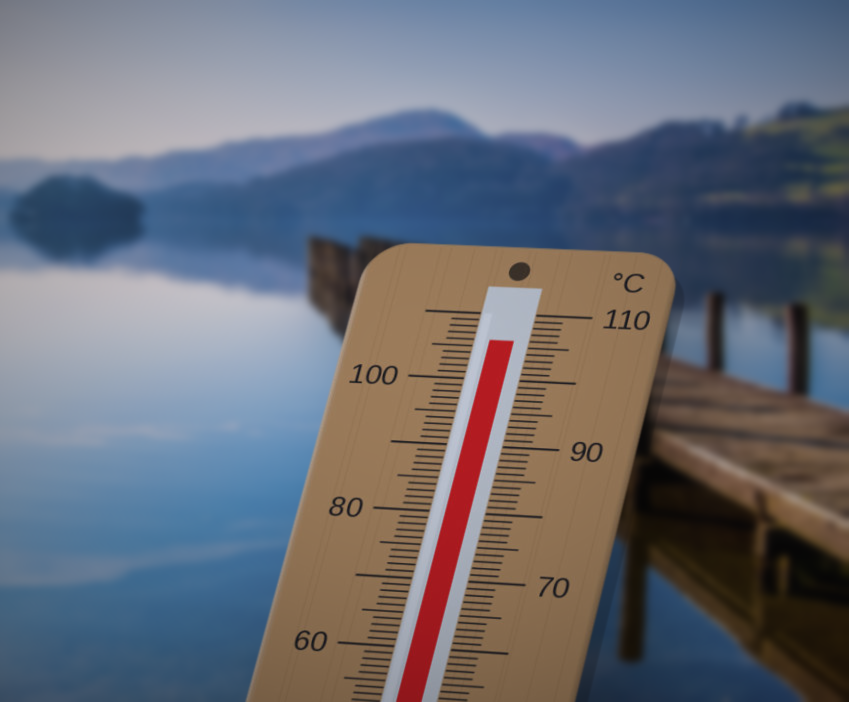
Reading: 106 °C
